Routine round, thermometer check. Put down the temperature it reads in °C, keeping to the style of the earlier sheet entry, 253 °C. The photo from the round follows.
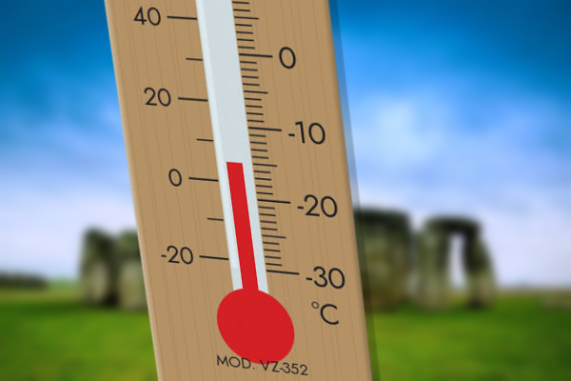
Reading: -15 °C
